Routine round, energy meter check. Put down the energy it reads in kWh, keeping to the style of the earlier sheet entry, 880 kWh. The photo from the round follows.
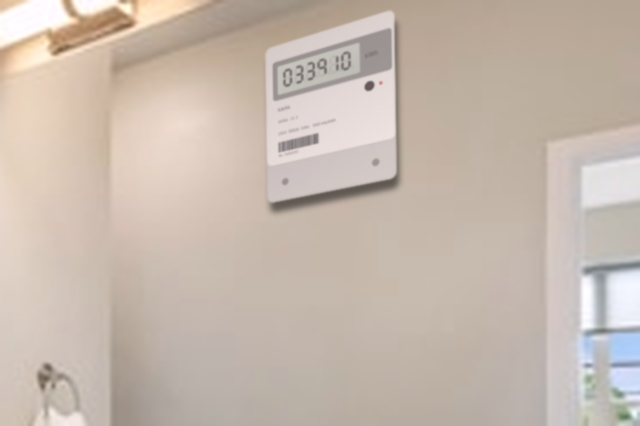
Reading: 33910 kWh
